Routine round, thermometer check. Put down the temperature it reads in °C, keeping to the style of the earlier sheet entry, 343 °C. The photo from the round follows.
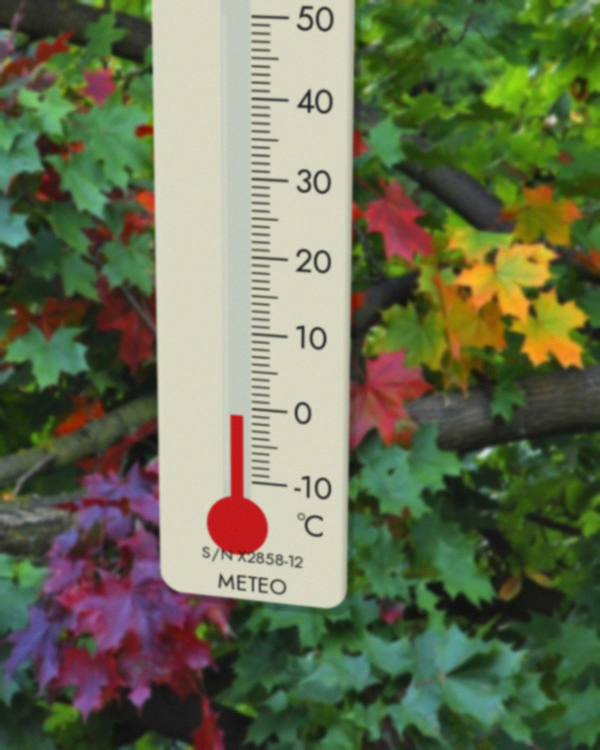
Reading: -1 °C
